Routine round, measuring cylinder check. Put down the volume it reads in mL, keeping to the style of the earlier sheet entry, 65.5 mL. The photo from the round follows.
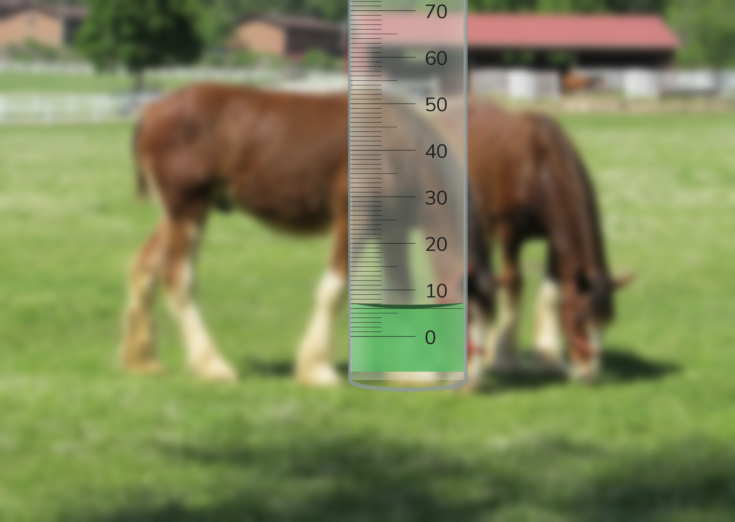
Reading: 6 mL
